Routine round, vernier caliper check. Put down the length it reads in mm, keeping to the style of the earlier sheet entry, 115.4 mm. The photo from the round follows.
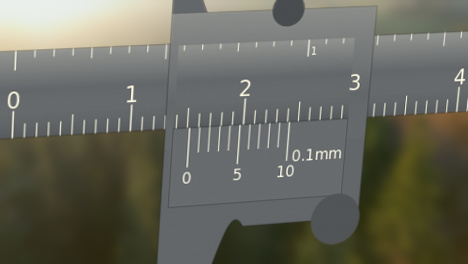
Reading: 15.2 mm
